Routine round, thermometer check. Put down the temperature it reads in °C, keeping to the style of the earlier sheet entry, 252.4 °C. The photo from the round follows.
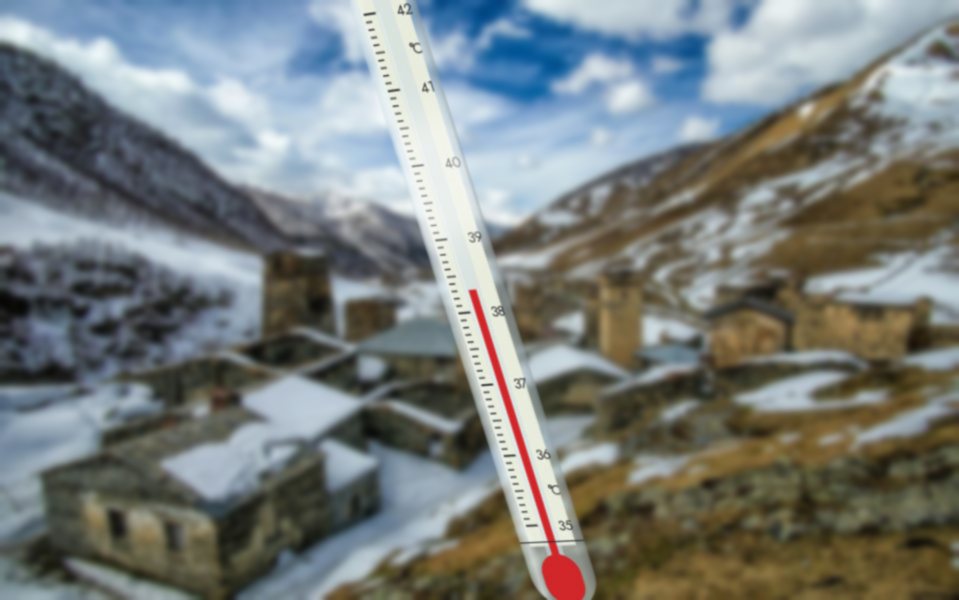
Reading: 38.3 °C
